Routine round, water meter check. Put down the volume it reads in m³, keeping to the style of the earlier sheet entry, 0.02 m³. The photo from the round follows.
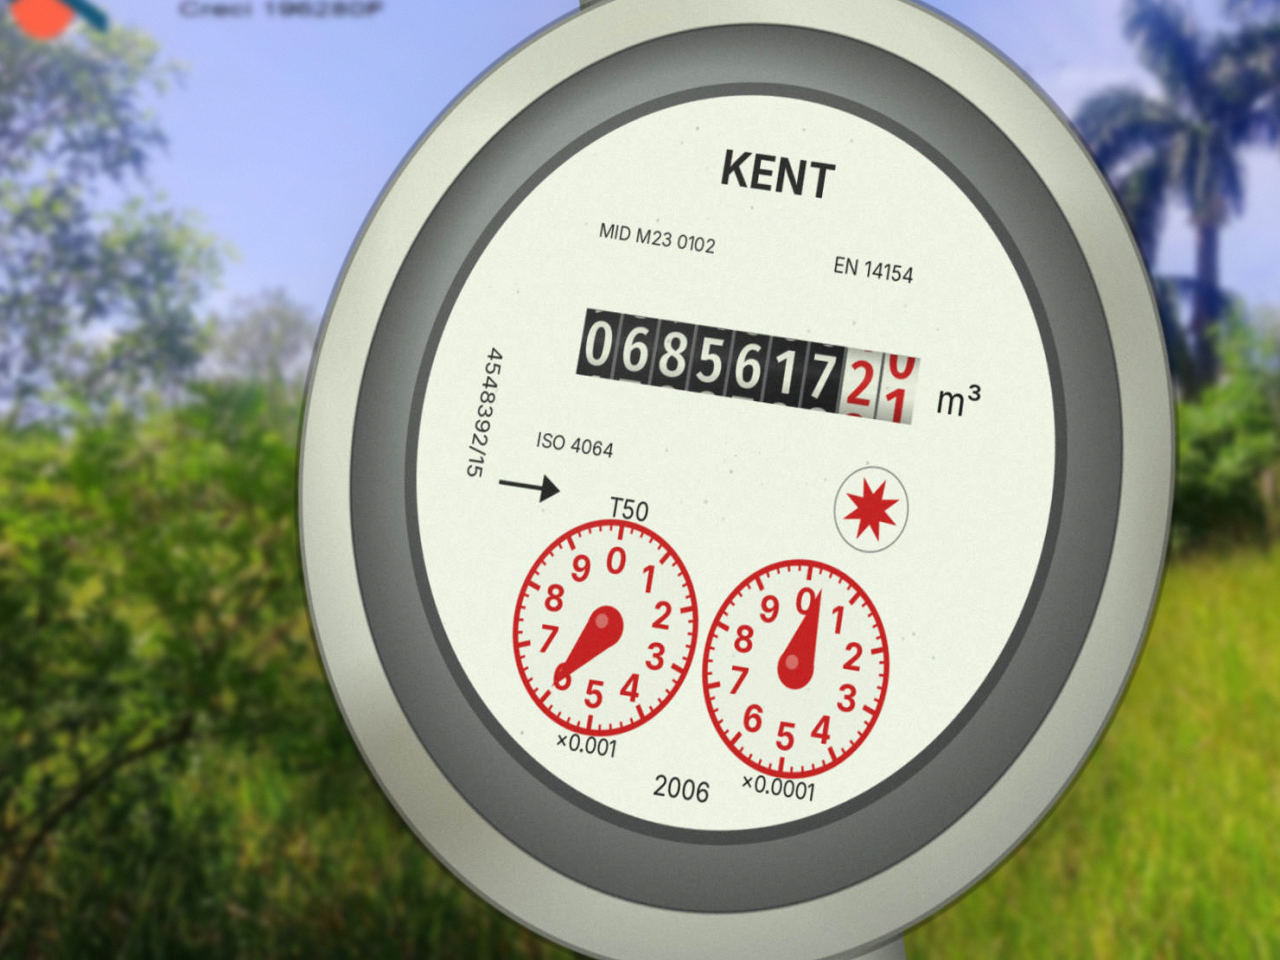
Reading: 685617.2060 m³
